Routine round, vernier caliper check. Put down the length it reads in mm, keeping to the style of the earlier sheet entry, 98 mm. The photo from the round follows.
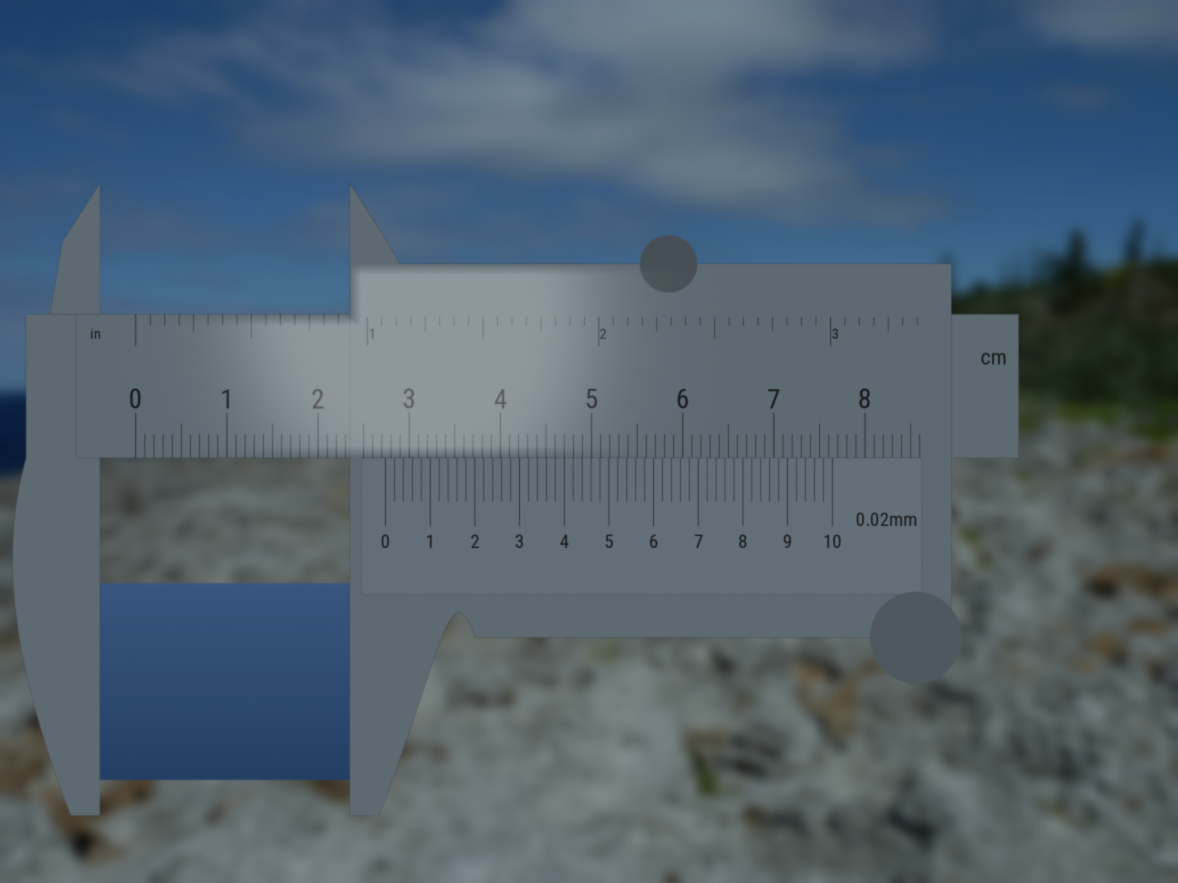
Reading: 27.4 mm
